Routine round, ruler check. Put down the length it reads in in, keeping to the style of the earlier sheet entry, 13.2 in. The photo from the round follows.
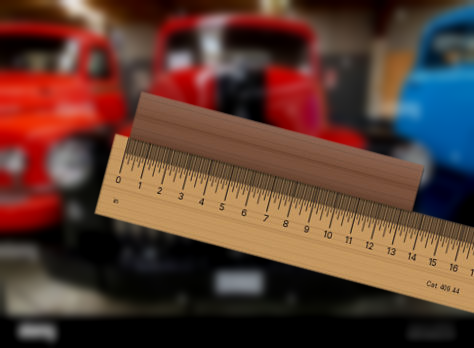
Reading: 13.5 in
